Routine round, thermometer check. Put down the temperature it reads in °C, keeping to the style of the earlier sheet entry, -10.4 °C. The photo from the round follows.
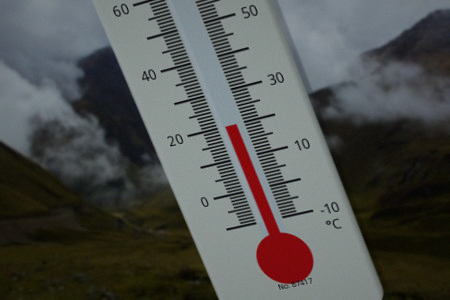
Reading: 20 °C
